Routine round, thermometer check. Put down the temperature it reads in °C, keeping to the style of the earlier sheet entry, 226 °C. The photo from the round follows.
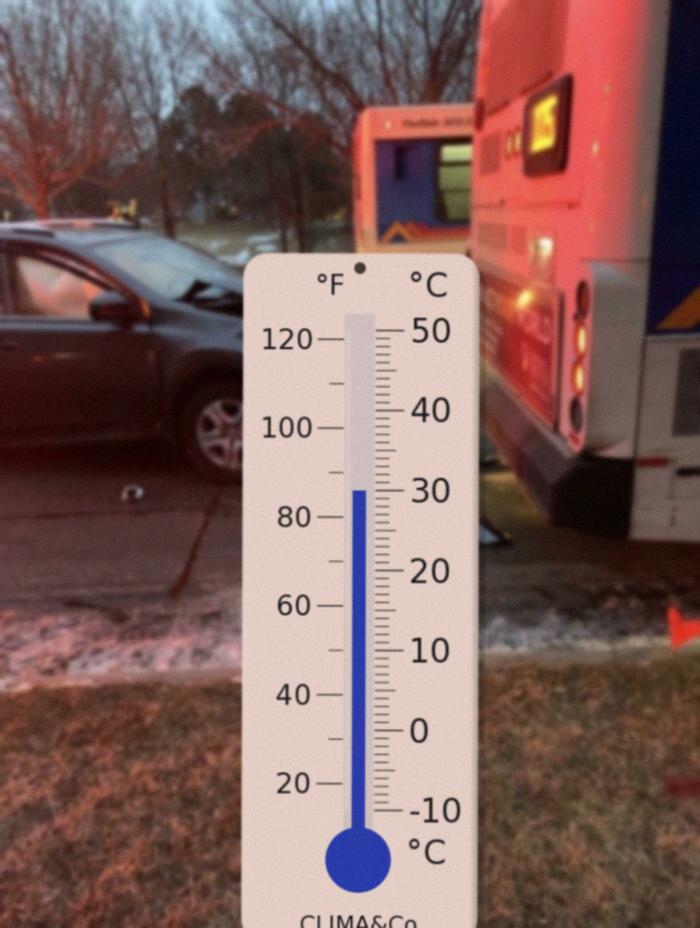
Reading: 30 °C
